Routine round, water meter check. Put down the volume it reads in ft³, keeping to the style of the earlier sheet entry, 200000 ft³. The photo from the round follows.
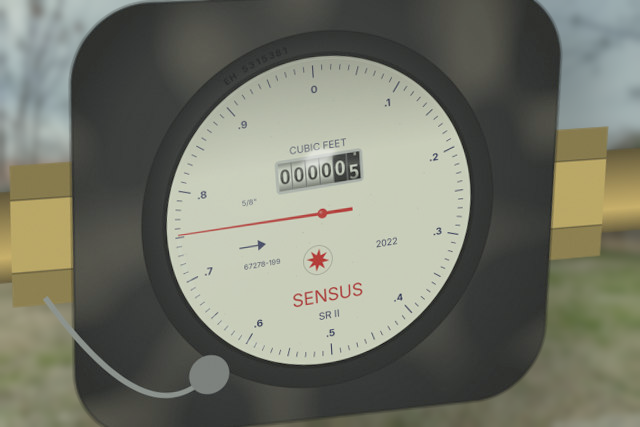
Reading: 4.75 ft³
